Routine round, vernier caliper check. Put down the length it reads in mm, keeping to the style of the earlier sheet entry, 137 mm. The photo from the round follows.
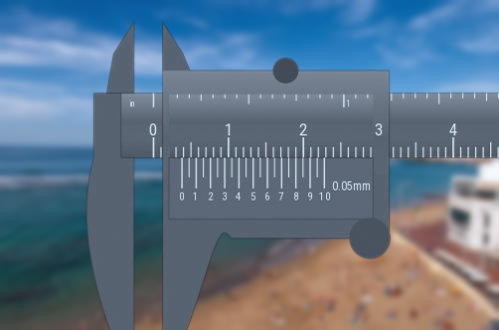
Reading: 3.8 mm
